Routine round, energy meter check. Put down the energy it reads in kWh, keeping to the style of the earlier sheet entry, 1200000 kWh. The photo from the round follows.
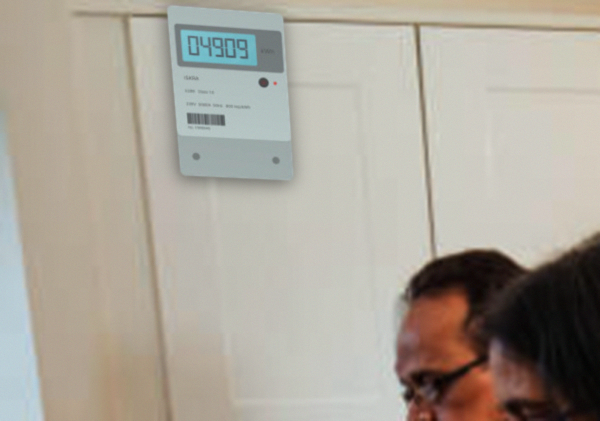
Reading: 4909 kWh
